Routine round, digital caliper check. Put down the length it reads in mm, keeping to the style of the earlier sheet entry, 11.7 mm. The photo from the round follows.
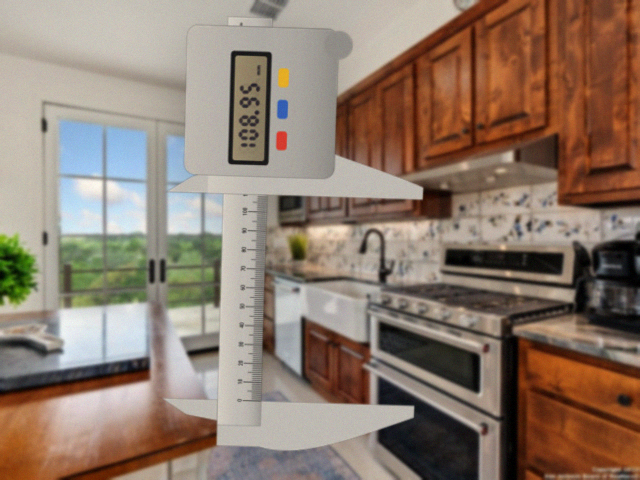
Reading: 108.95 mm
